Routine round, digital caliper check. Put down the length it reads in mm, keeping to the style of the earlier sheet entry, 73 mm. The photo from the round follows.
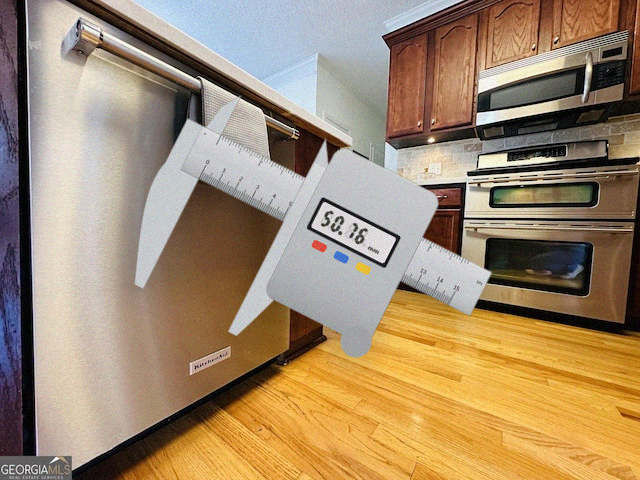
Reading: 50.76 mm
